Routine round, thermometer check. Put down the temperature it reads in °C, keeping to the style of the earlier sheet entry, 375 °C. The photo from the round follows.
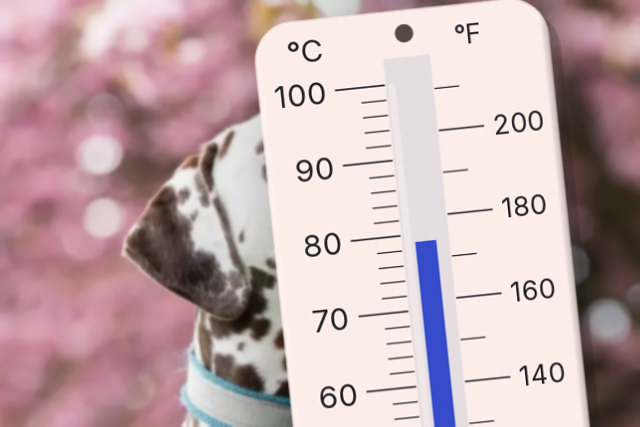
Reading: 79 °C
